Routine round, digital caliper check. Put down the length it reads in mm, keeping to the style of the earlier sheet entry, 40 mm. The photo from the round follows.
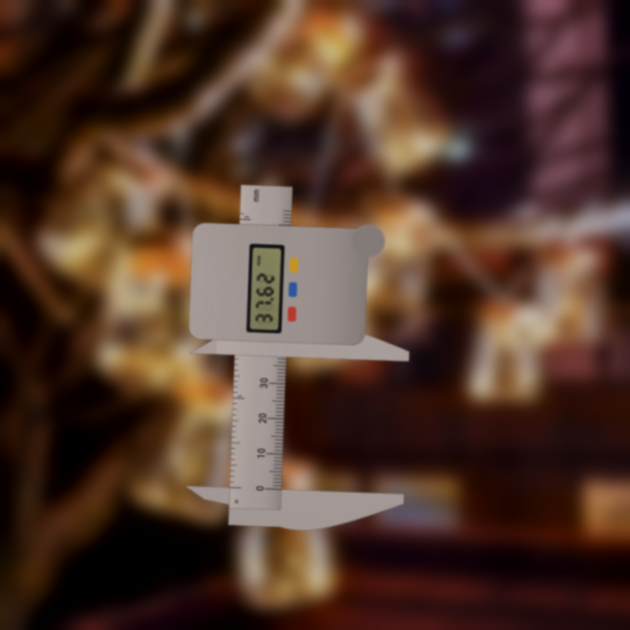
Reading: 37.62 mm
